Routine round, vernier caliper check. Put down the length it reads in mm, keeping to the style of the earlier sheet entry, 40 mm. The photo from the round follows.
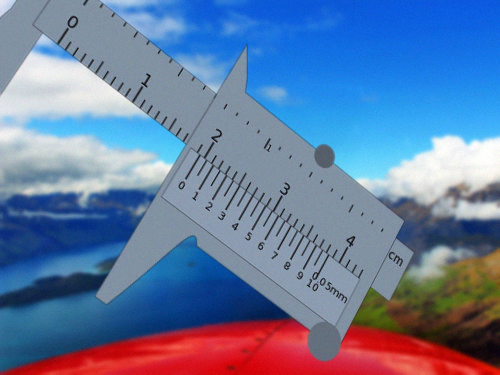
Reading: 19.4 mm
